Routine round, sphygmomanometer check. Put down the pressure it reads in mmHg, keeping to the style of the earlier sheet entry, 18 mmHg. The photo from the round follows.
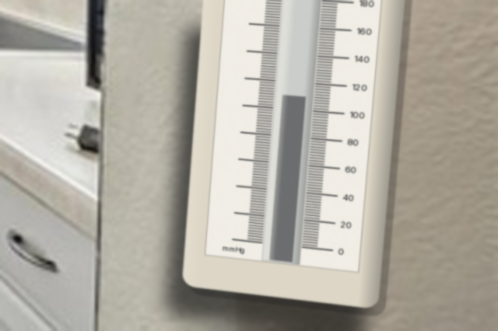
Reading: 110 mmHg
